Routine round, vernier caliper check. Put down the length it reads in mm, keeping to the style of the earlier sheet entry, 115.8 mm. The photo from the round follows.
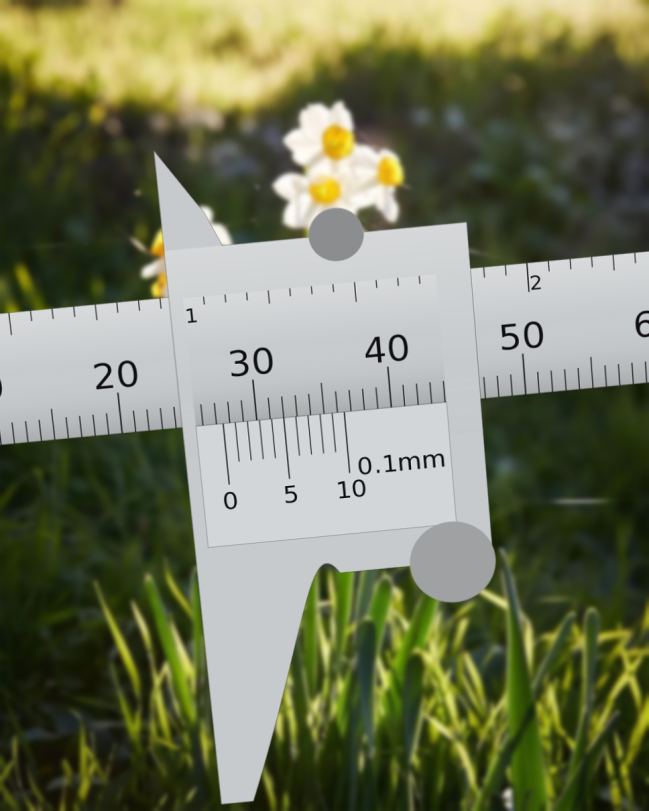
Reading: 27.5 mm
